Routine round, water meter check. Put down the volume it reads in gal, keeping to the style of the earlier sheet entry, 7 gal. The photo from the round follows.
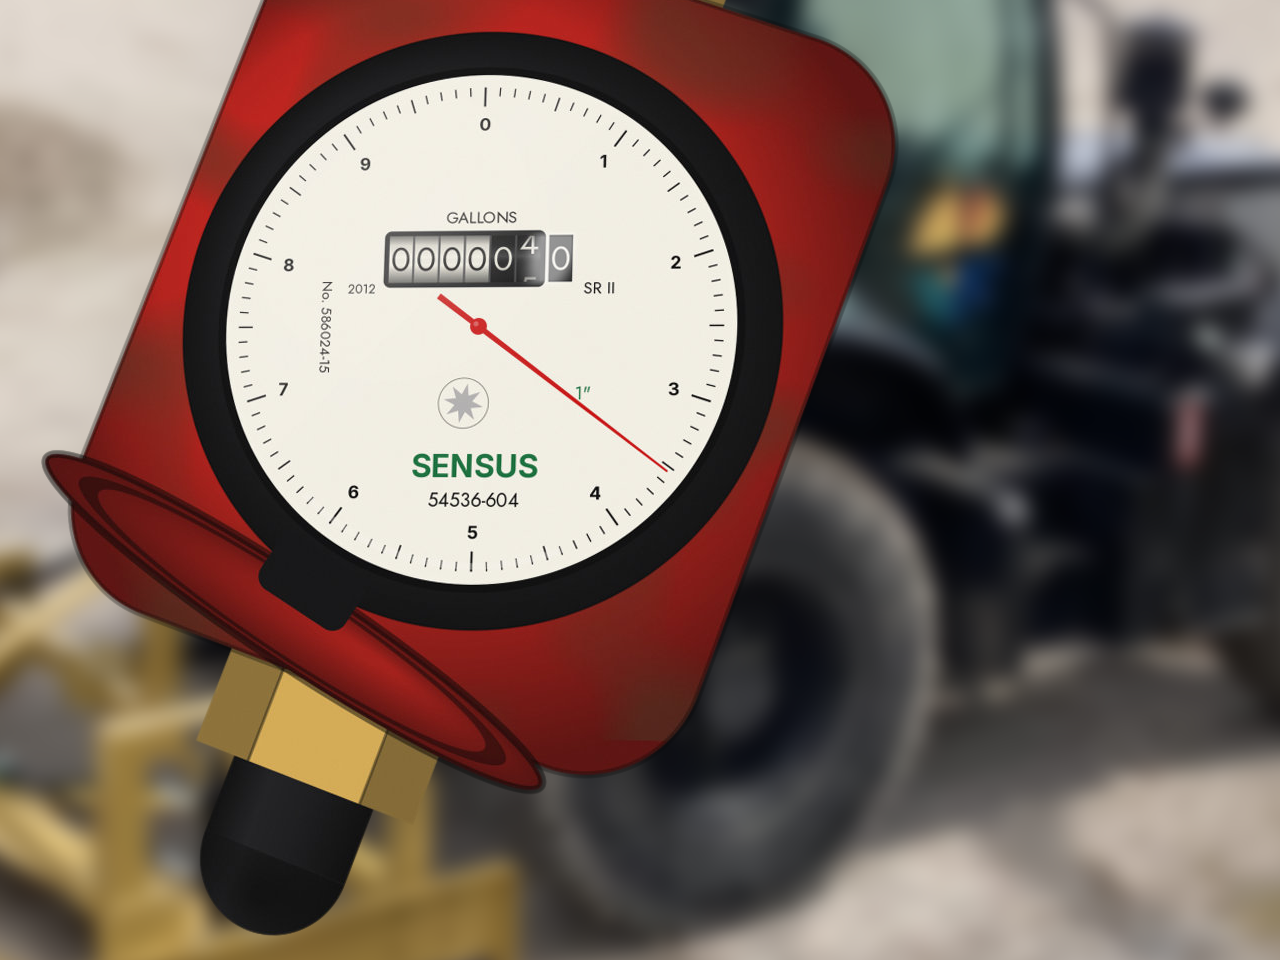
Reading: 43.5 gal
